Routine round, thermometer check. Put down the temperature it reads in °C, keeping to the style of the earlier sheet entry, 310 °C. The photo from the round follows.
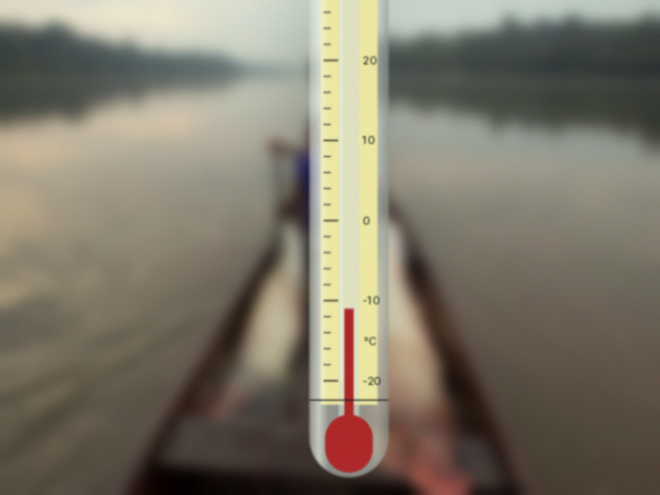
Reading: -11 °C
